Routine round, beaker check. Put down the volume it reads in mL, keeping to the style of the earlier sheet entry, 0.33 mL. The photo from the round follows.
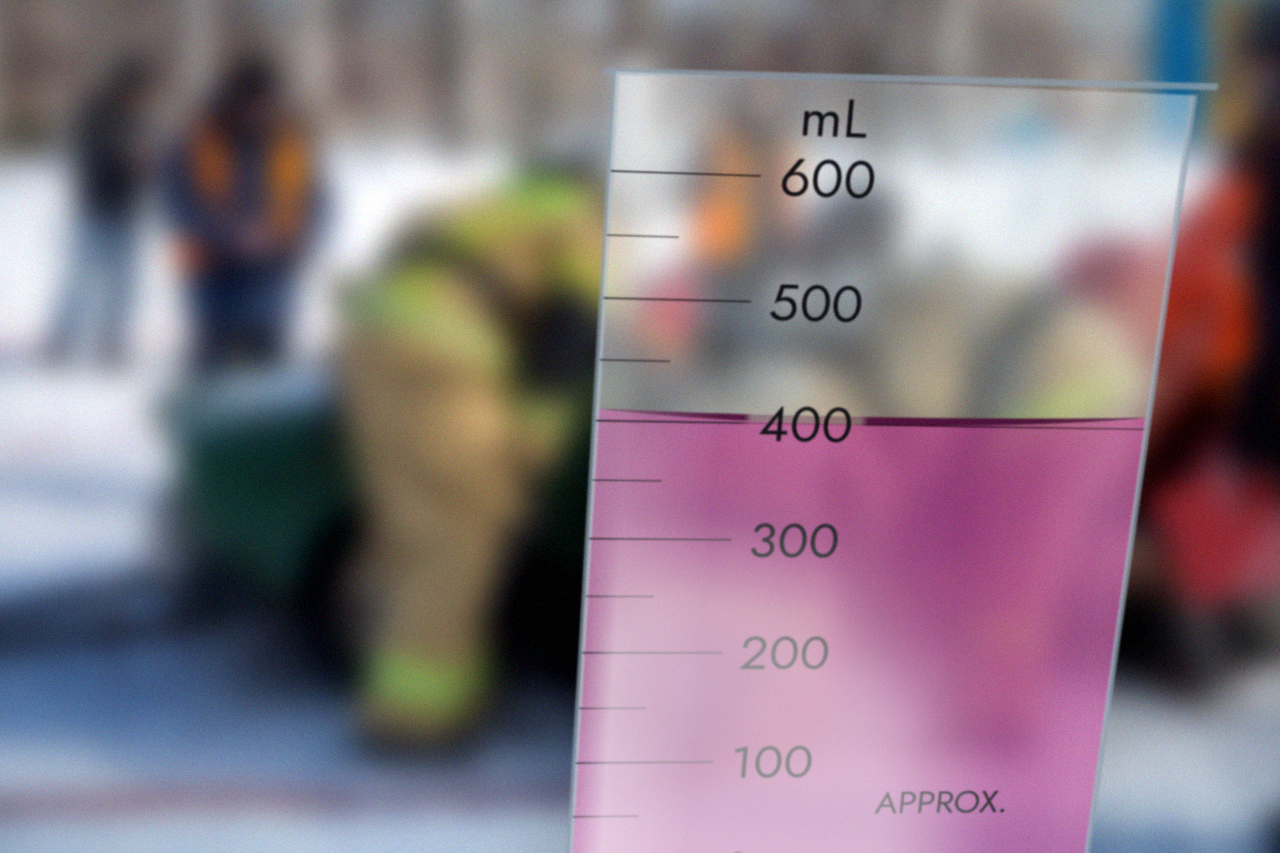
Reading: 400 mL
